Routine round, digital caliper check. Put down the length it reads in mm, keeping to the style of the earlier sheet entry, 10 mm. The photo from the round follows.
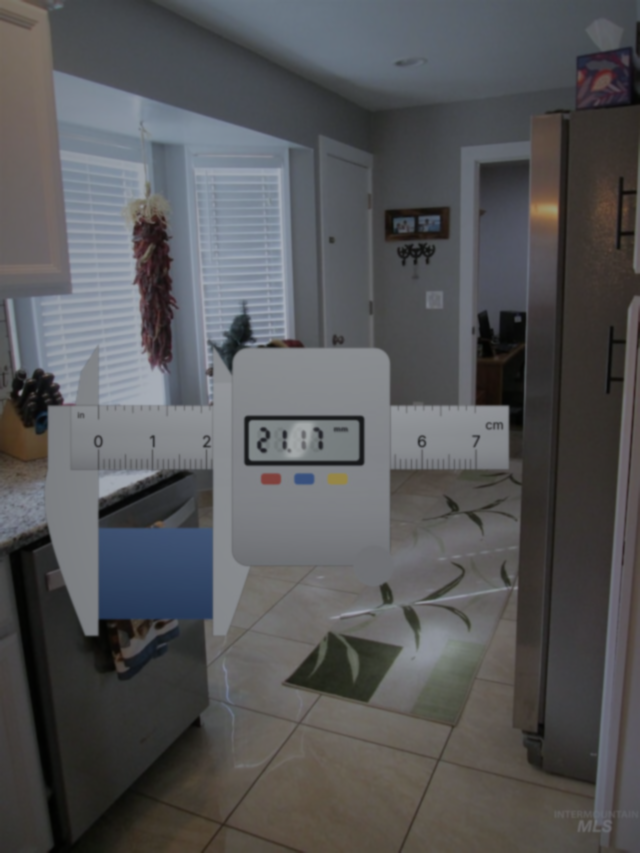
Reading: 21.17 mm
